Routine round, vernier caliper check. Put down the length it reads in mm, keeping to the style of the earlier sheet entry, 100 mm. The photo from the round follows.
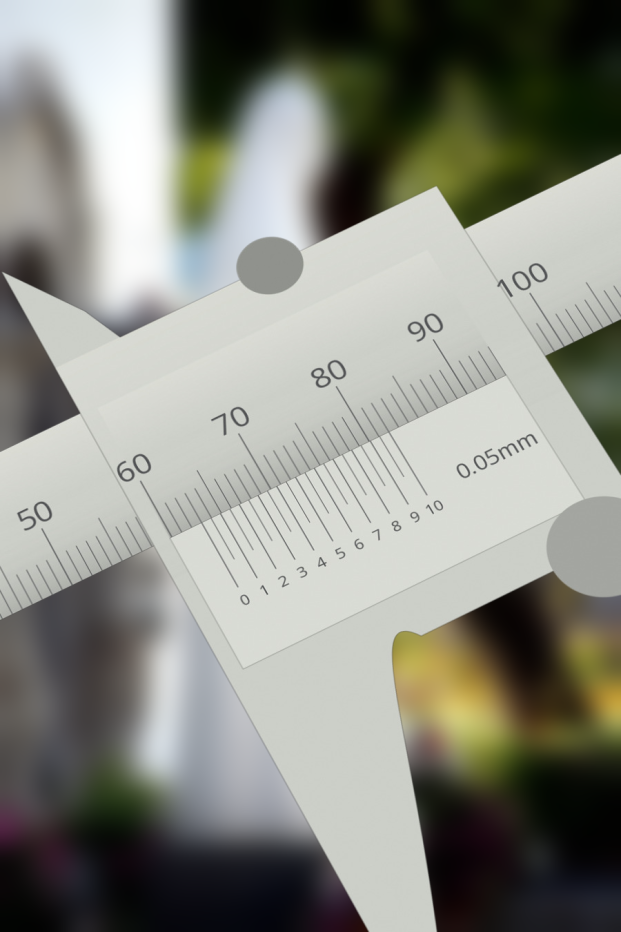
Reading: 63.0 mm
